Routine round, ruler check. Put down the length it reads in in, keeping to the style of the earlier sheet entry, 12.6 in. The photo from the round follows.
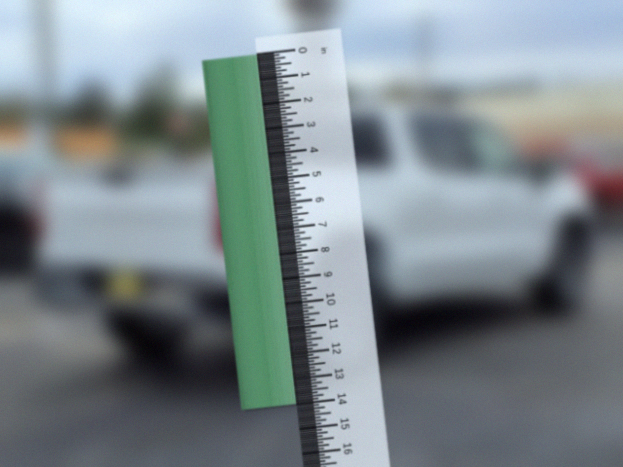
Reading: 14 in
